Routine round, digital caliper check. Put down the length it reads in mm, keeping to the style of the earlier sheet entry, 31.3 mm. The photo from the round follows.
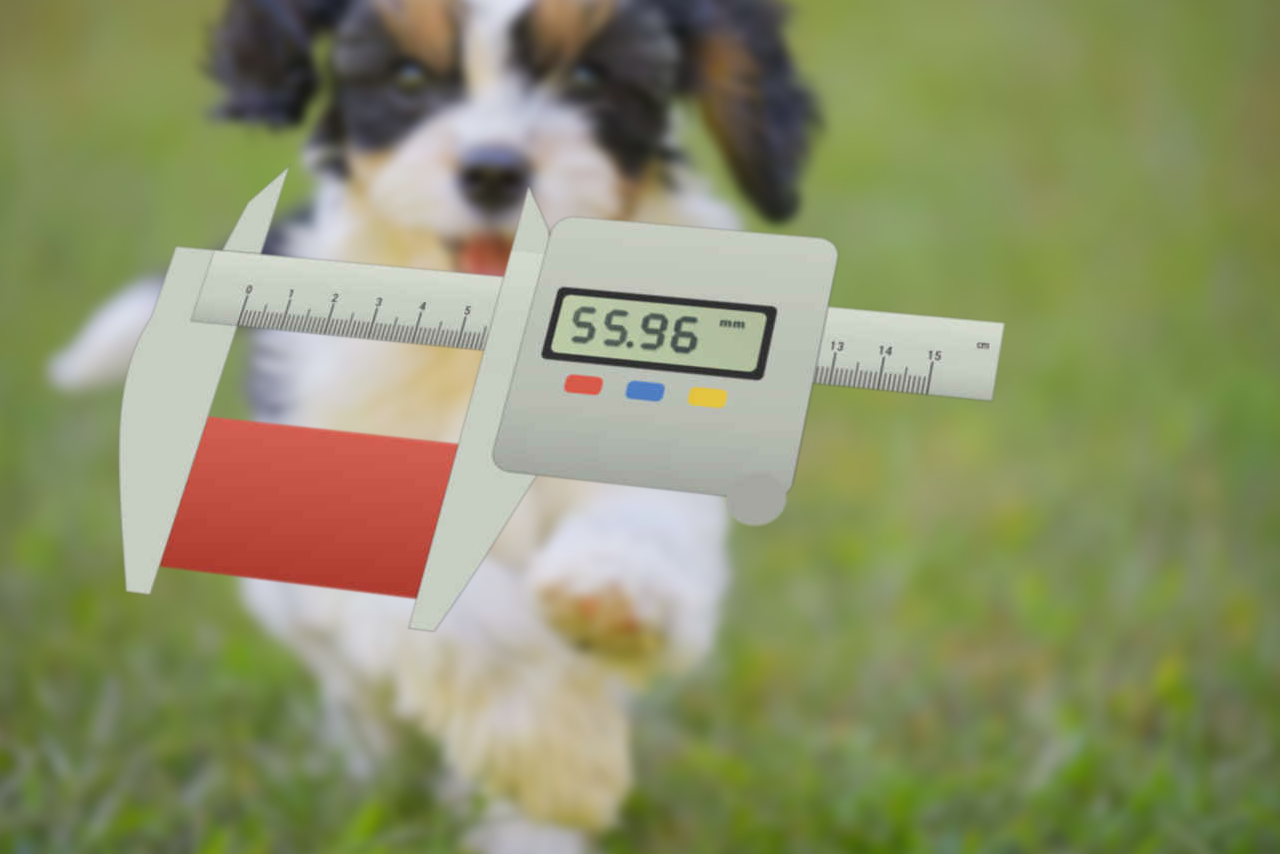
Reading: 55.96 mm
